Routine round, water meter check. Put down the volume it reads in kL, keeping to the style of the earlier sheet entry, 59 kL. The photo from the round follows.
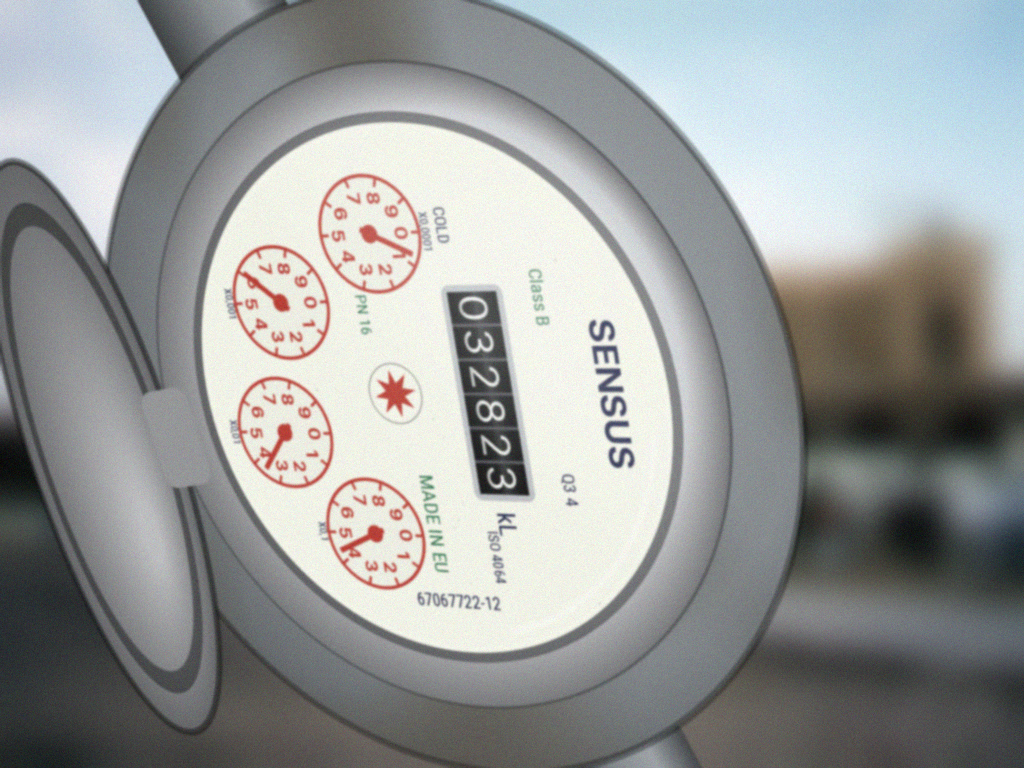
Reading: 32823.4360 kL
